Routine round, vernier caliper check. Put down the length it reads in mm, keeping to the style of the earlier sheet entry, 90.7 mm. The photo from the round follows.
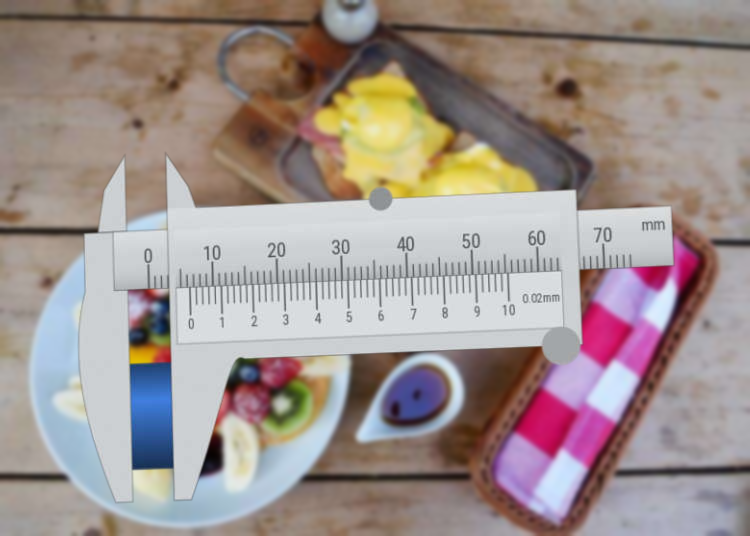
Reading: 6.4 mm
